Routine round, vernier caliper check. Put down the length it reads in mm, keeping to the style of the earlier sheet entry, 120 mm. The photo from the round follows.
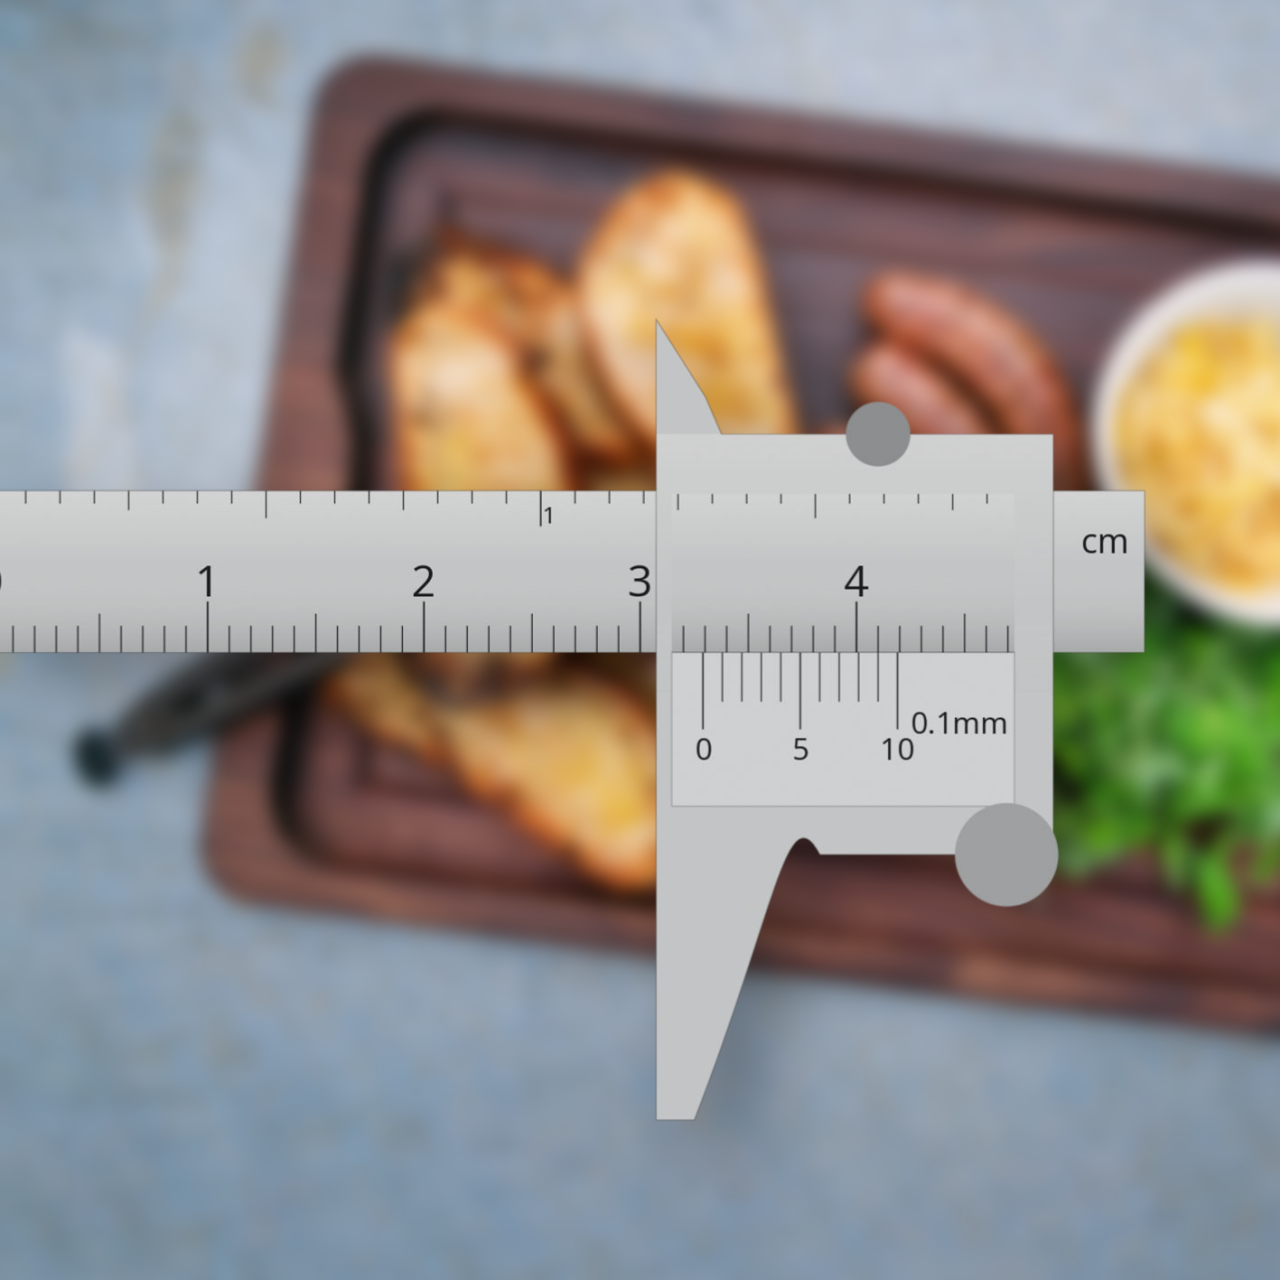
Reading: 32.9 mm
